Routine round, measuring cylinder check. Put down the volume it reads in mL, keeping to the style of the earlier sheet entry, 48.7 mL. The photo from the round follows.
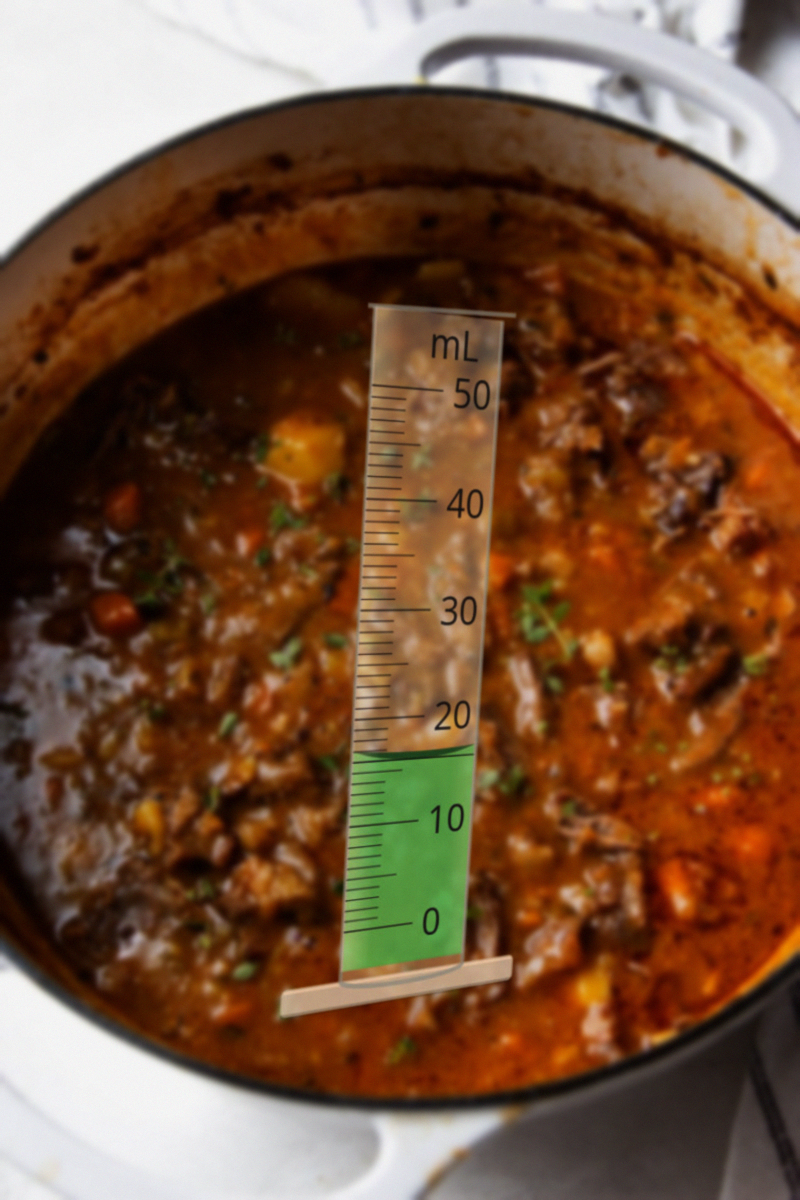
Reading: 16 mL
